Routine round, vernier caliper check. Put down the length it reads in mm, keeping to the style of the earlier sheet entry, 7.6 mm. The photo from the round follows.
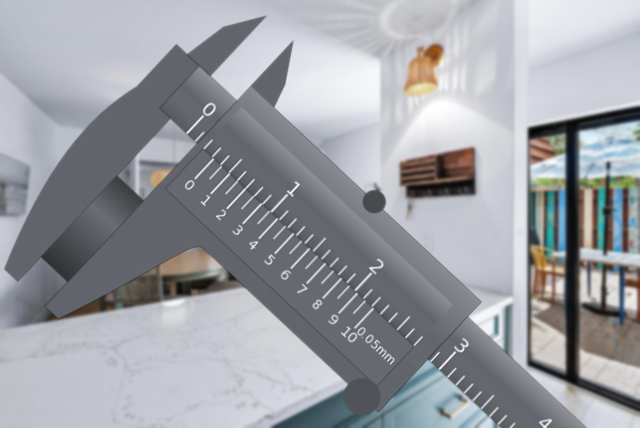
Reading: 3.2 mm
